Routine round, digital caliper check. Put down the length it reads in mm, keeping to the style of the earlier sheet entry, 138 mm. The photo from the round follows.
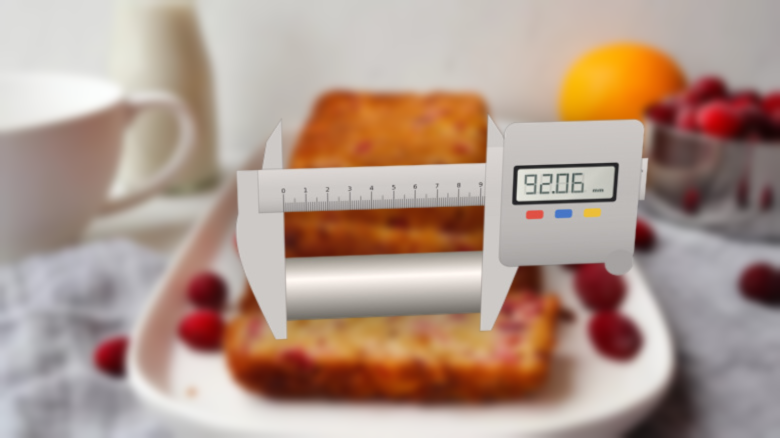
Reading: 92.06 mm
